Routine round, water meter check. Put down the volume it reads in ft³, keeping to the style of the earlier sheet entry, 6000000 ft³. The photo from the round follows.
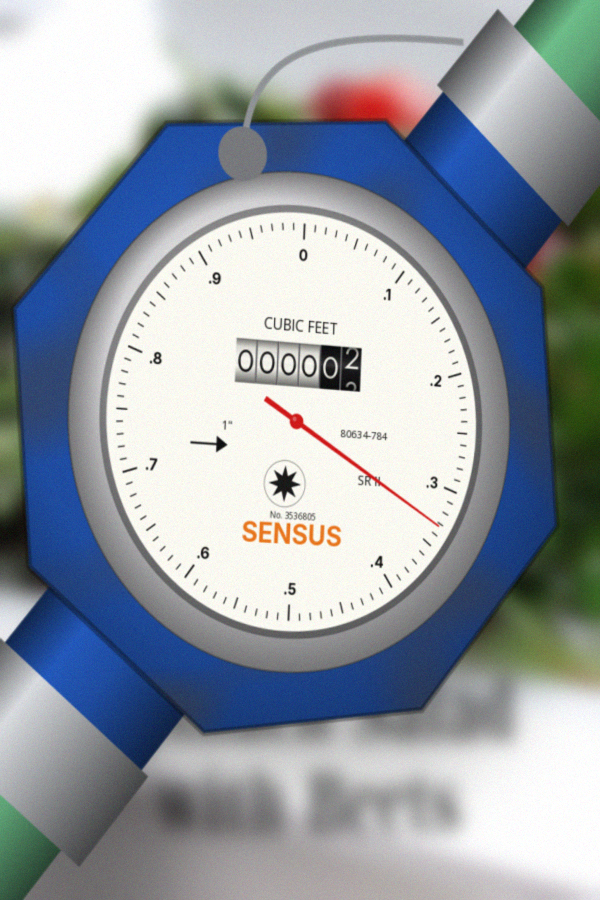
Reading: 2.33 ft³
